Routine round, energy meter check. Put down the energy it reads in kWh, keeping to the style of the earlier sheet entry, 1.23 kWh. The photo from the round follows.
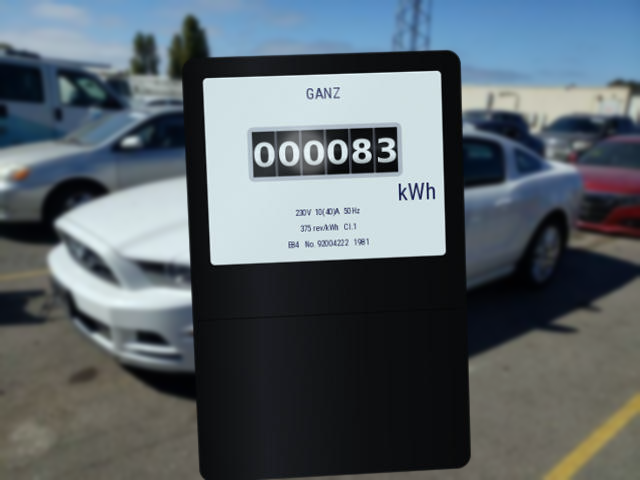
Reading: 83 kWh
